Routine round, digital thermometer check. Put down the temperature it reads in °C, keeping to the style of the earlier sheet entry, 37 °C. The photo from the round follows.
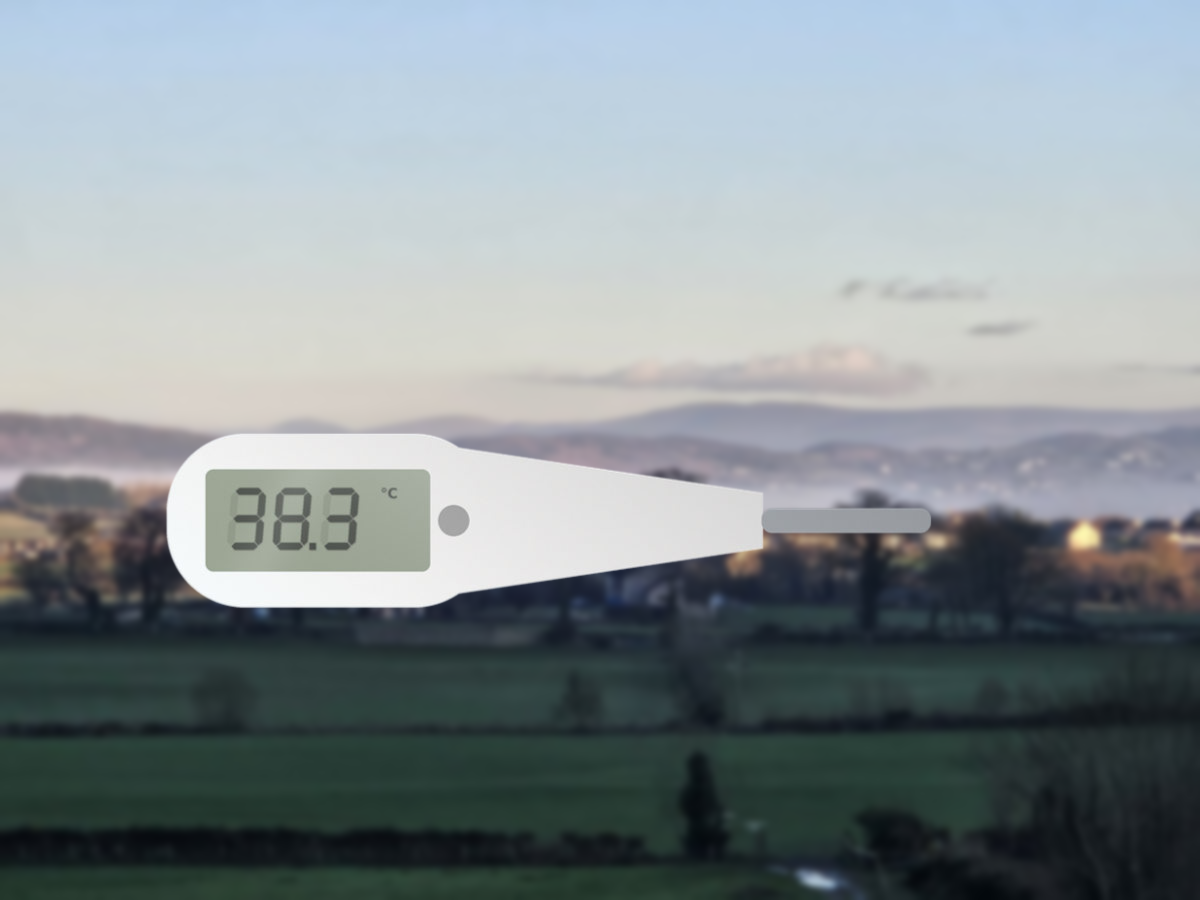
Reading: 38.3 °C
